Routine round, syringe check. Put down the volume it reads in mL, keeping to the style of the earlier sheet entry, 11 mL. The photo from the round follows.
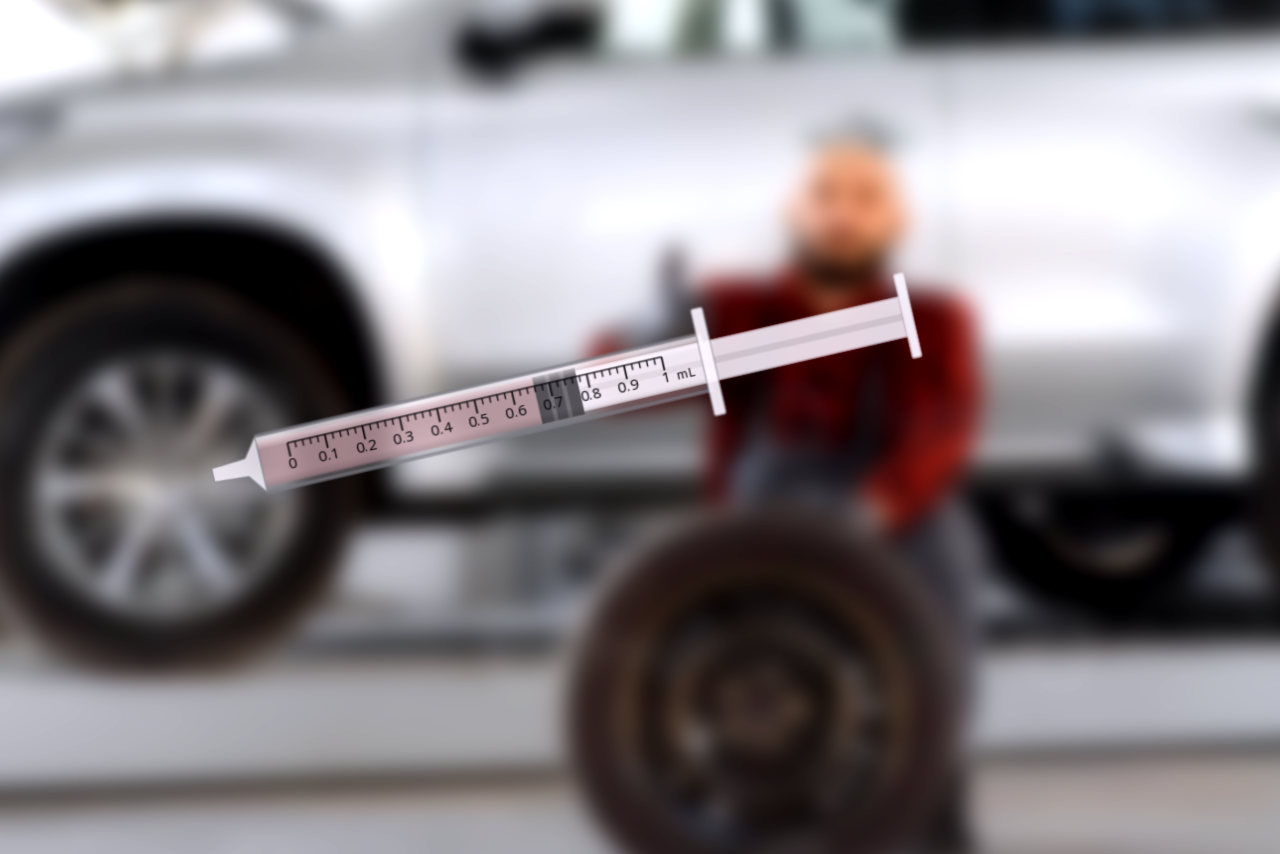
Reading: 0.66 mL
